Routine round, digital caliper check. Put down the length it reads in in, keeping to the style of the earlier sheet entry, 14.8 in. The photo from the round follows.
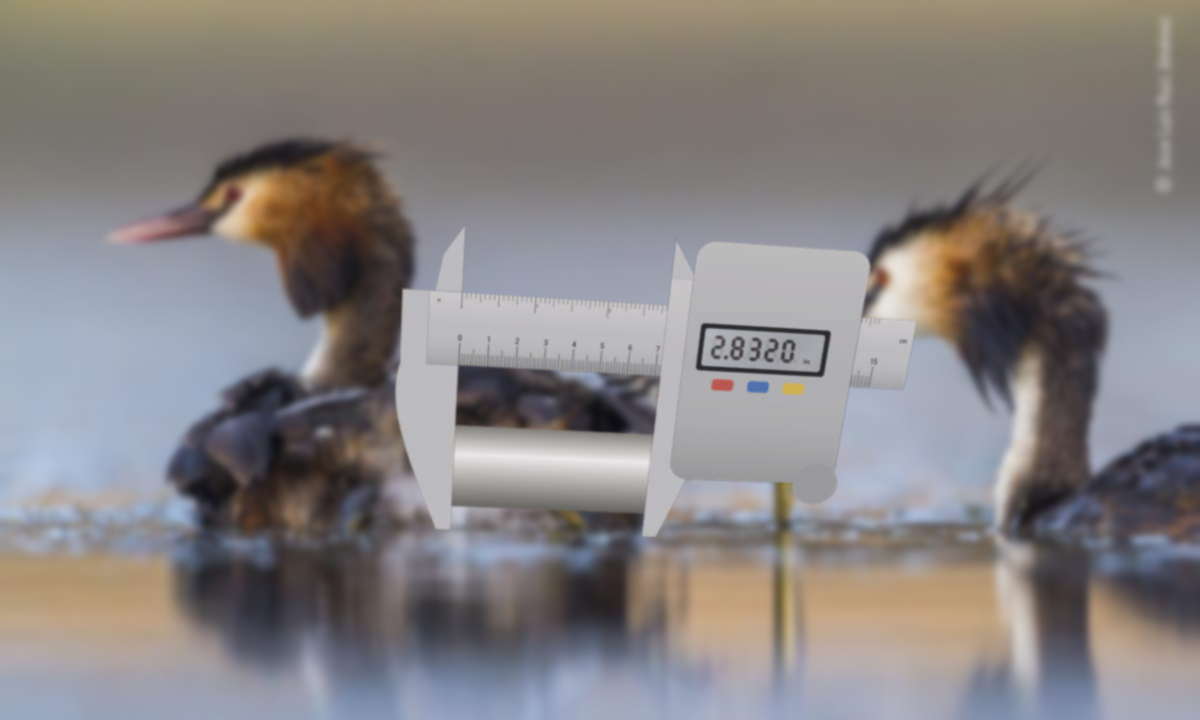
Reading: 2.8320 in
